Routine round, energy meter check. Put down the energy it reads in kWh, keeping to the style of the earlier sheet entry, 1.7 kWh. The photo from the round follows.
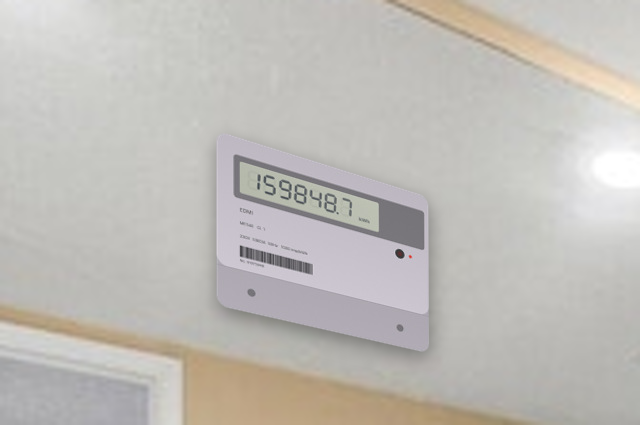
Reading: 159848.7 kWh
